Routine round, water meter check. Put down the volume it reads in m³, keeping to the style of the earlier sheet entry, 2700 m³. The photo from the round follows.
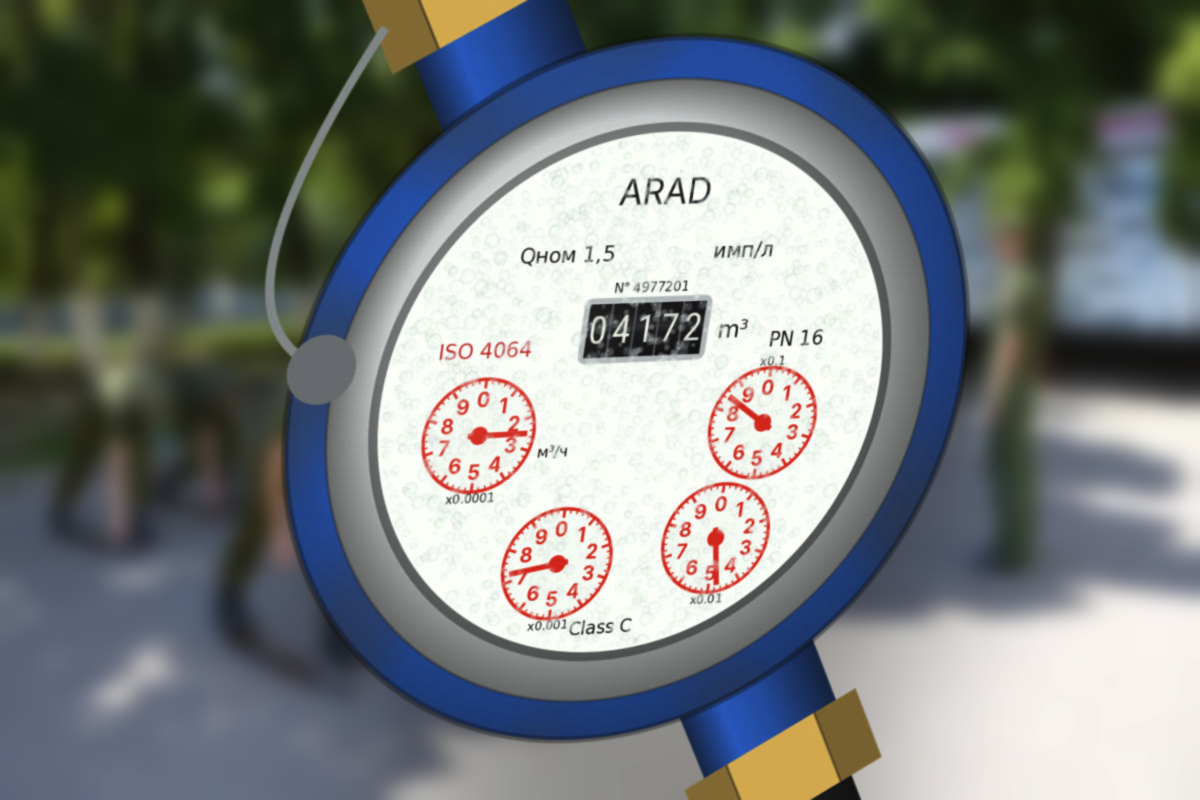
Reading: 4172.8472 m³
